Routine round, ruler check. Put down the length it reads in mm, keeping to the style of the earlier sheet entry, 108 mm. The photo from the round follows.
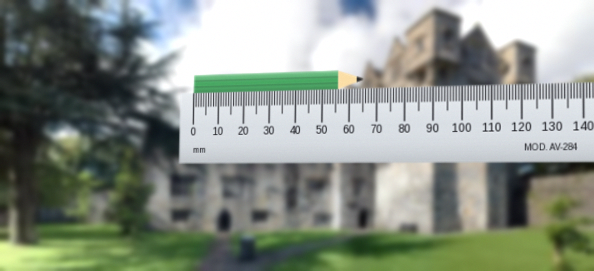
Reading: 65 mm
